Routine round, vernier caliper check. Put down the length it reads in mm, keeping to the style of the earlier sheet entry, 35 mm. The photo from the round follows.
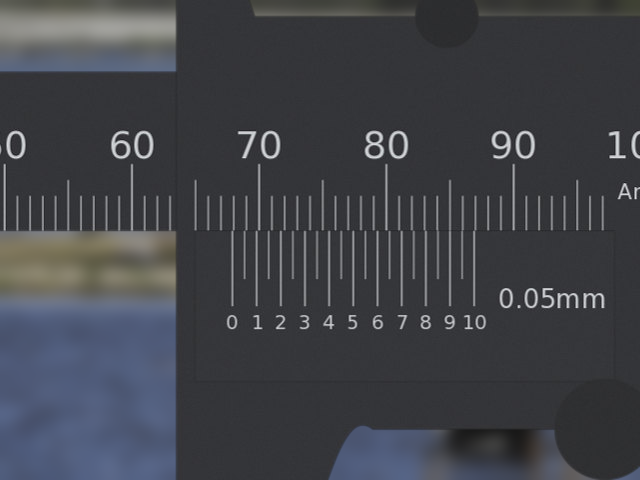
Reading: 67.9 mm
